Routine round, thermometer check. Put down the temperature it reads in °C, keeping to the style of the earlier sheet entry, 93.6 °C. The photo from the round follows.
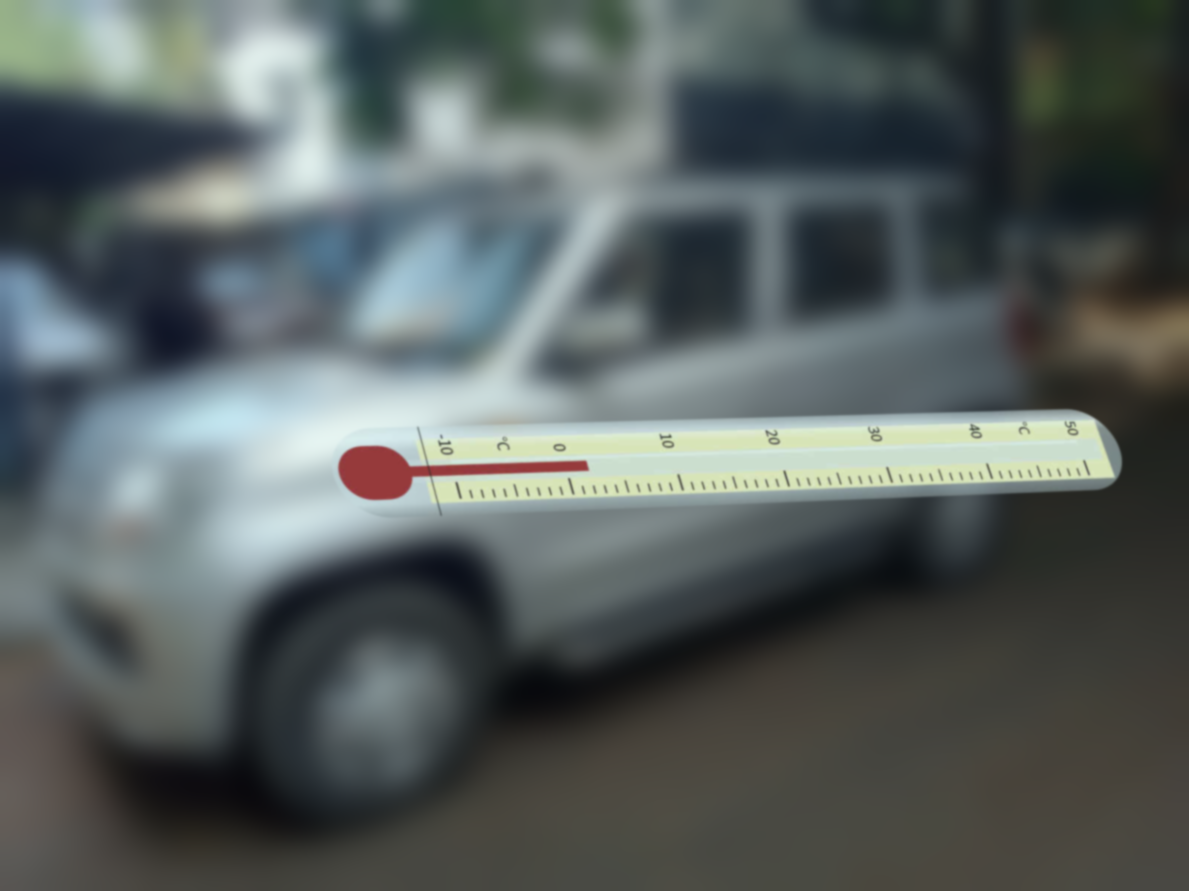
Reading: 2 °C
